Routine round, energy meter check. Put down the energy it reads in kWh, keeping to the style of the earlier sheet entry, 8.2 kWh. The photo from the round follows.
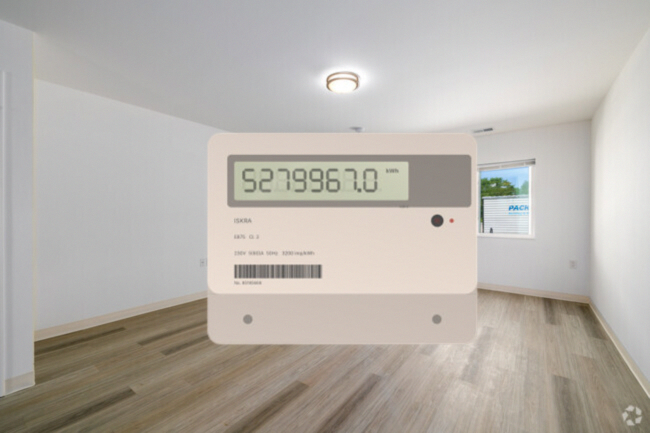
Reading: 5279967.0 kWh
